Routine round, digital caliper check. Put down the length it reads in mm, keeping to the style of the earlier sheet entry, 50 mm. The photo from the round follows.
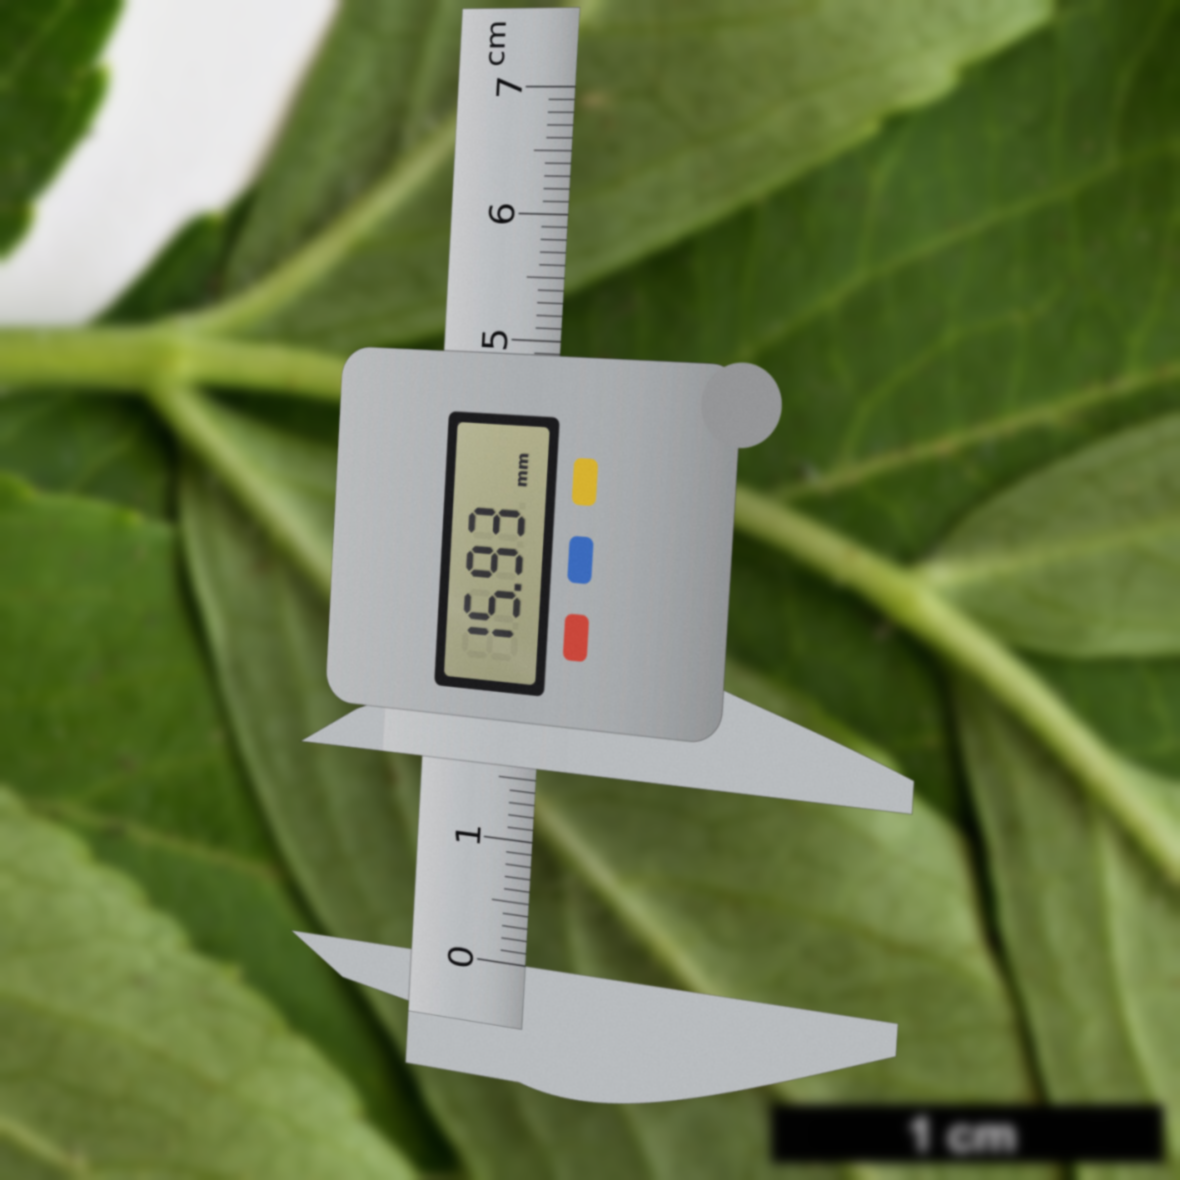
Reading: 15.93 mm
